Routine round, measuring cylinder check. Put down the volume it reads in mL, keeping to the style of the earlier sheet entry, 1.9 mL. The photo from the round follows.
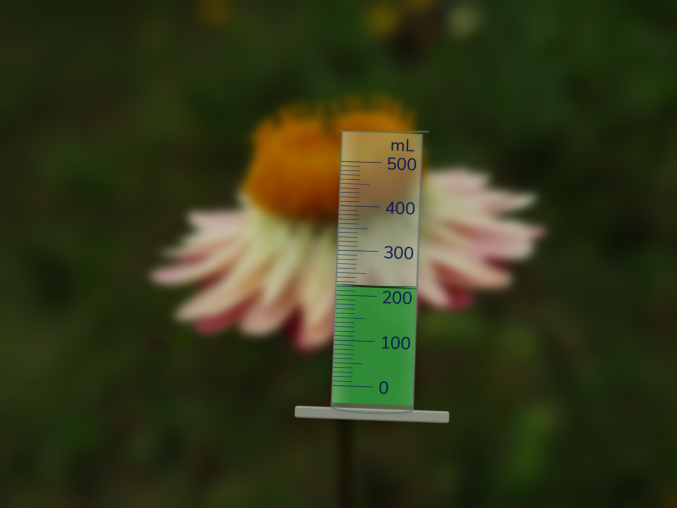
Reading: 220 mL
